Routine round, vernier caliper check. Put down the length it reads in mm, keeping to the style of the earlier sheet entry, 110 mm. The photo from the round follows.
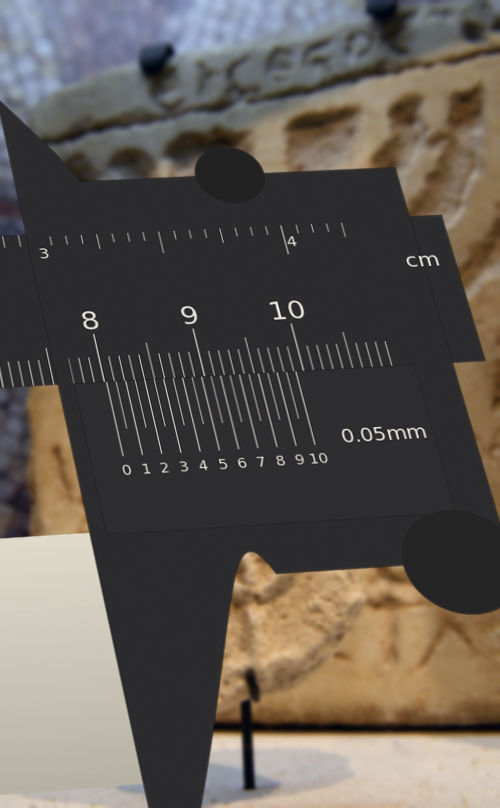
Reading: 80.2 mm
